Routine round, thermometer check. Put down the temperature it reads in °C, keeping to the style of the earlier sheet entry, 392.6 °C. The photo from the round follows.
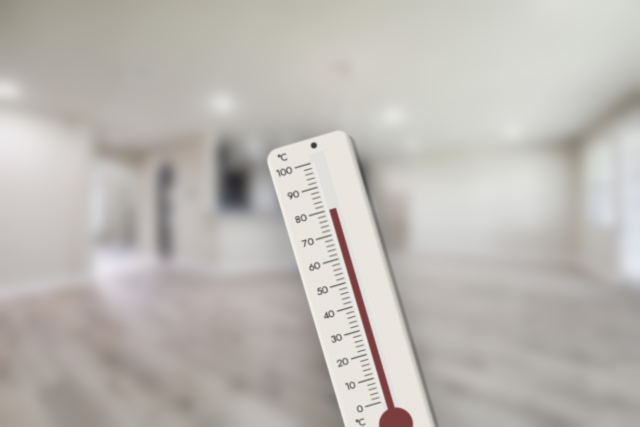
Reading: 80 °C
